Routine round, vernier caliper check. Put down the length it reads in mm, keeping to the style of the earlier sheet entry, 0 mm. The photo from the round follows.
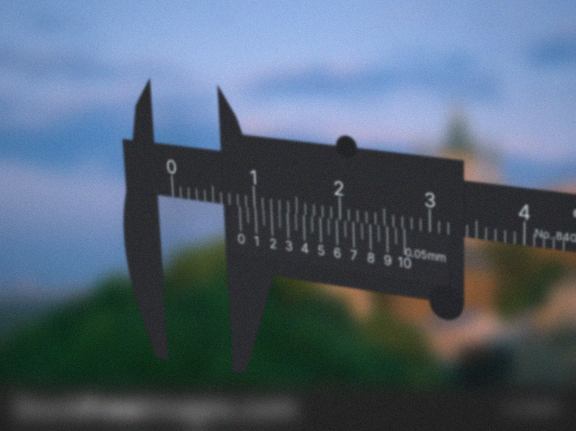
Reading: 8.2 mm
